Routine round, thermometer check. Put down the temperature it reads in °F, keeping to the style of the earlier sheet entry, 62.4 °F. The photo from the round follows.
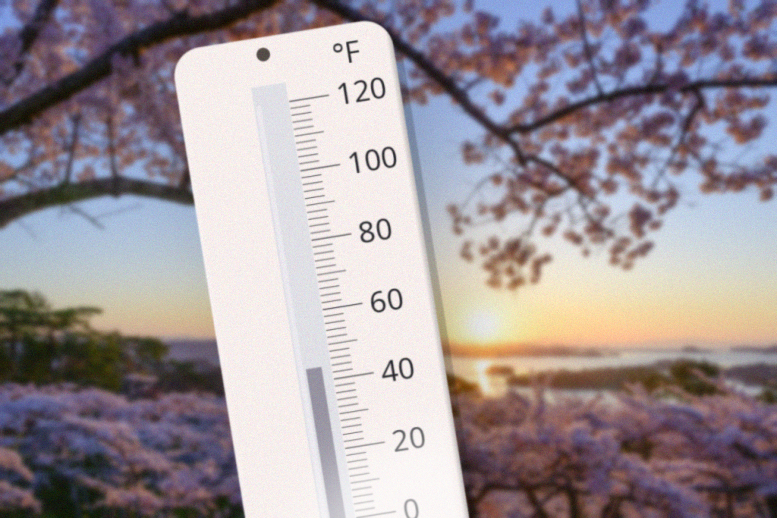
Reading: 44 °F
